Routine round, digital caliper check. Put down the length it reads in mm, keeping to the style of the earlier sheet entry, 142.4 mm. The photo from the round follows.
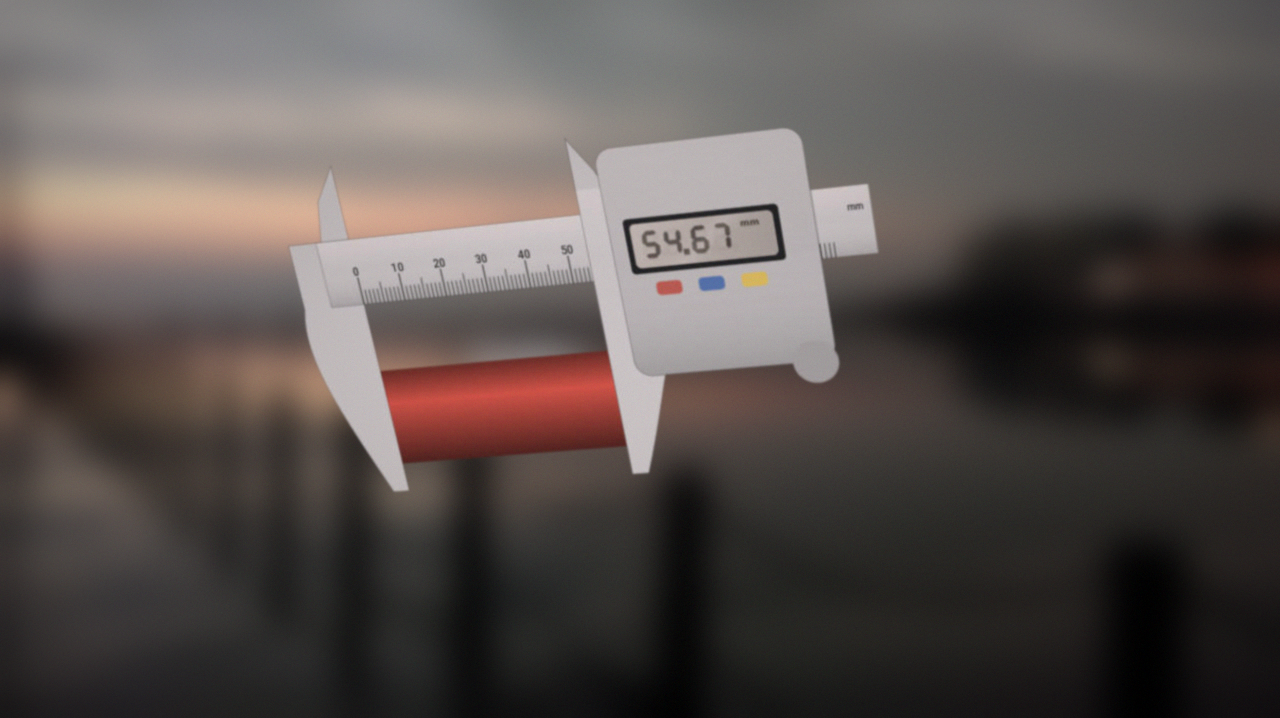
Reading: 54.67 mm
